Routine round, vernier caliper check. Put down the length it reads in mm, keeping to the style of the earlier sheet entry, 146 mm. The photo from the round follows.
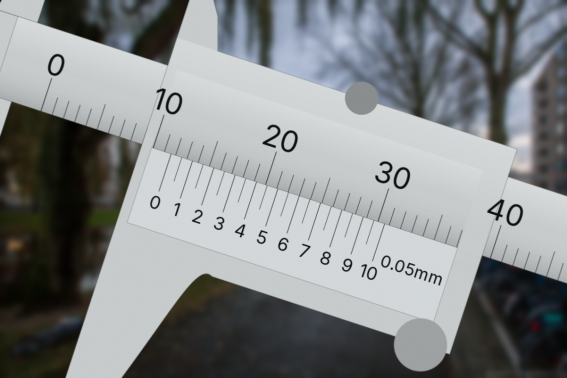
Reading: 11.6 mm
